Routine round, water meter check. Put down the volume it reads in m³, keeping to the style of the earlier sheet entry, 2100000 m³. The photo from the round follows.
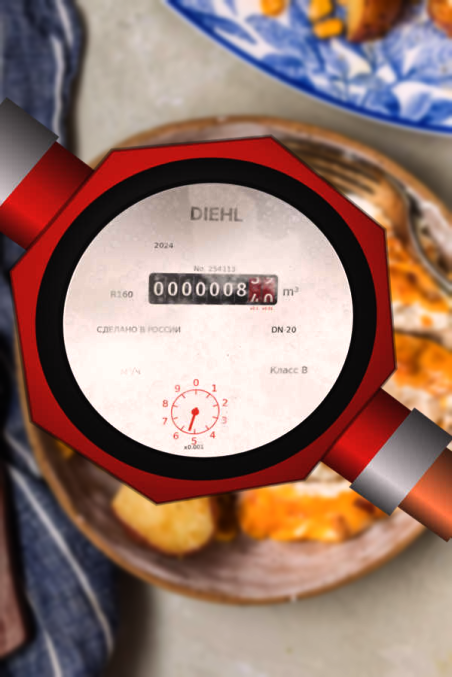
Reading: 8.395 m³
